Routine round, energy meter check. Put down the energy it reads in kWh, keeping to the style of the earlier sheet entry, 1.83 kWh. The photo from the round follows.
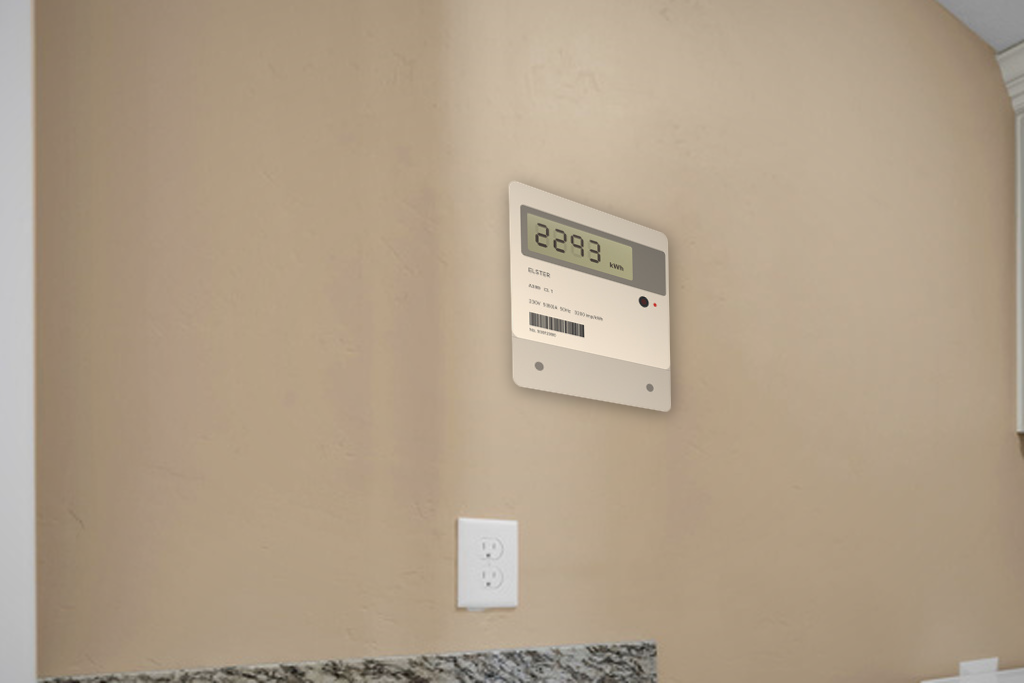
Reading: 2293 kWh
